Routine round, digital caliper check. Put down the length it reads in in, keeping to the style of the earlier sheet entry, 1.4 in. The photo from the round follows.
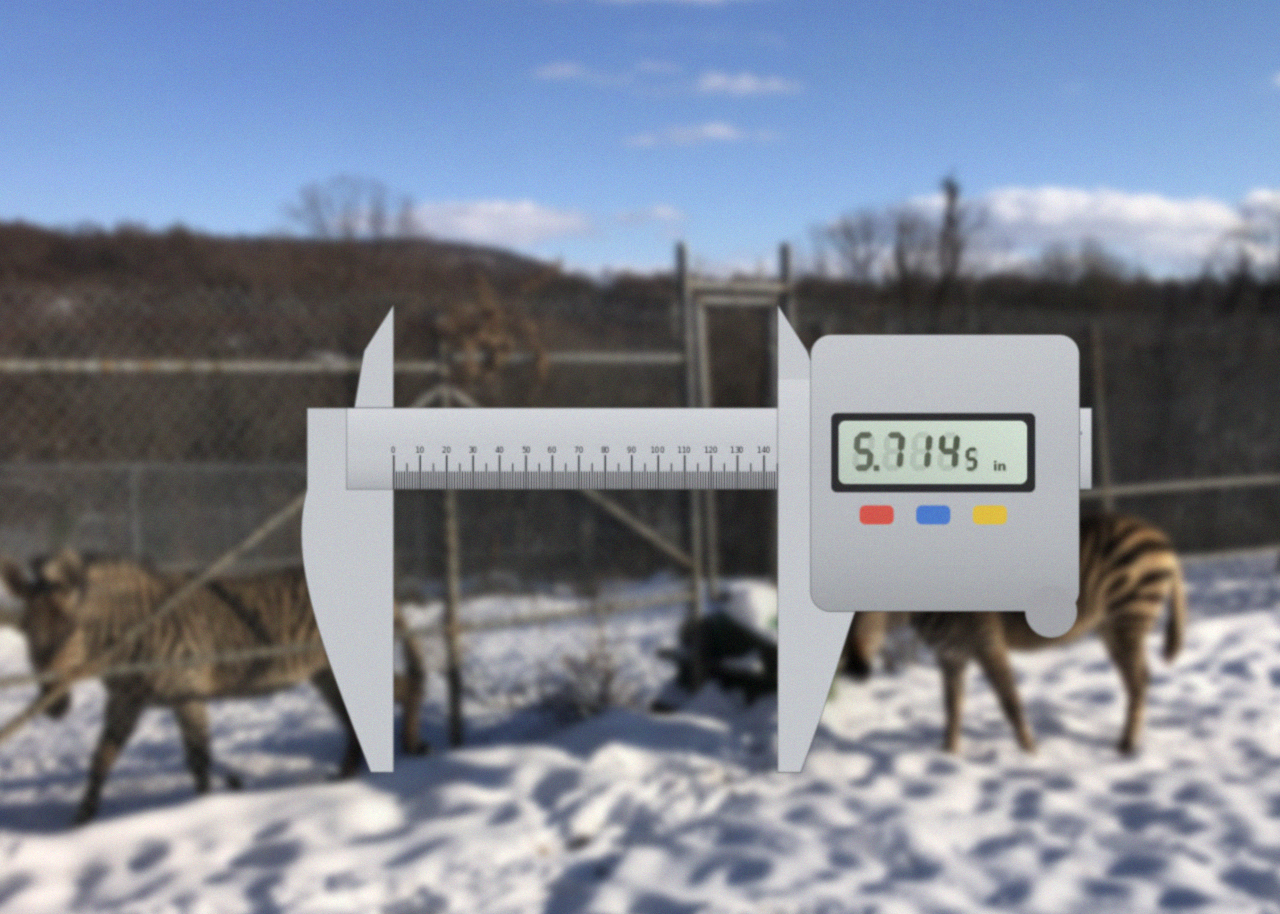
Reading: 5.7145 in
